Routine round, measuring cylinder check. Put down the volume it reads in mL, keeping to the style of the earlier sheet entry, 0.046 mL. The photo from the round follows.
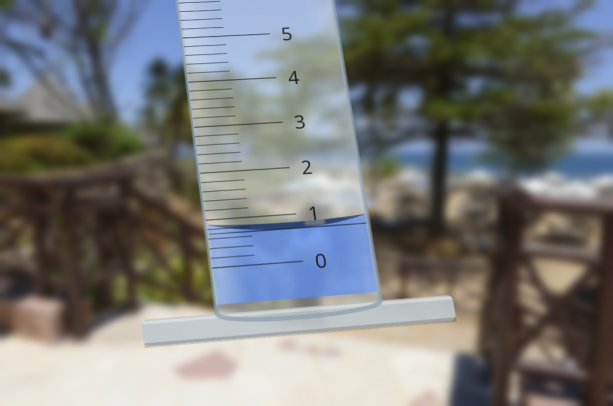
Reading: 0.7 mL
